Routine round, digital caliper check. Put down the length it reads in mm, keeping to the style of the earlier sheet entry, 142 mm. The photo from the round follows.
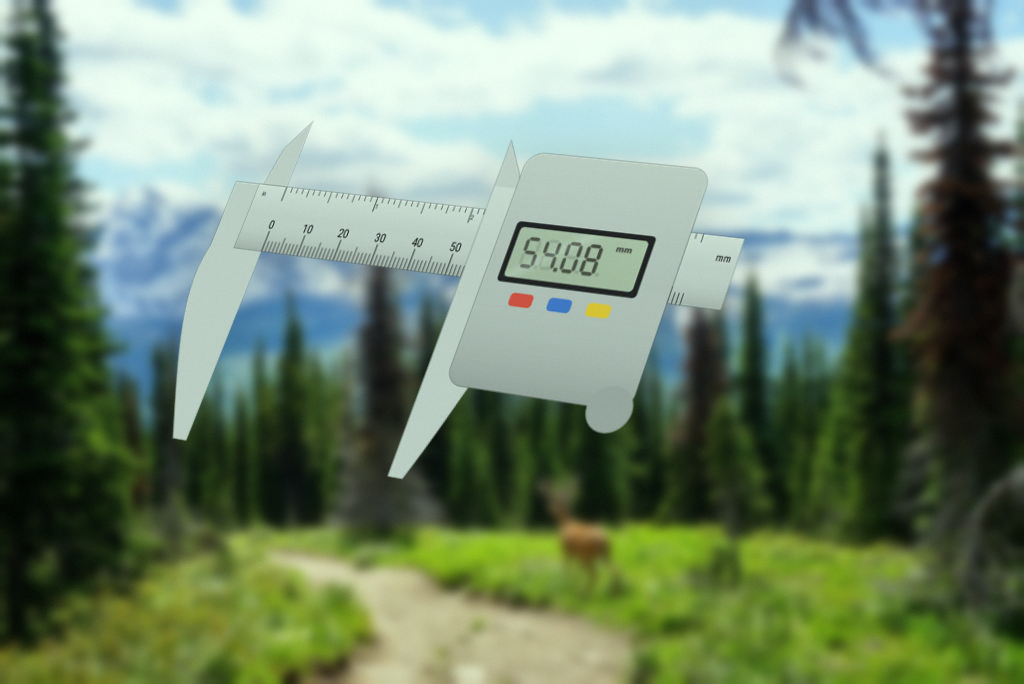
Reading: 54.08 mm
